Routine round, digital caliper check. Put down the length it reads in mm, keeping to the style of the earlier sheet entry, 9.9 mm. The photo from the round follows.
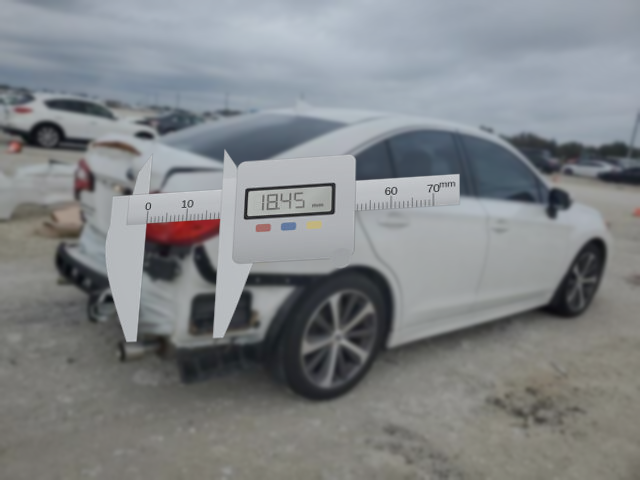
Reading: 18.45 mm
